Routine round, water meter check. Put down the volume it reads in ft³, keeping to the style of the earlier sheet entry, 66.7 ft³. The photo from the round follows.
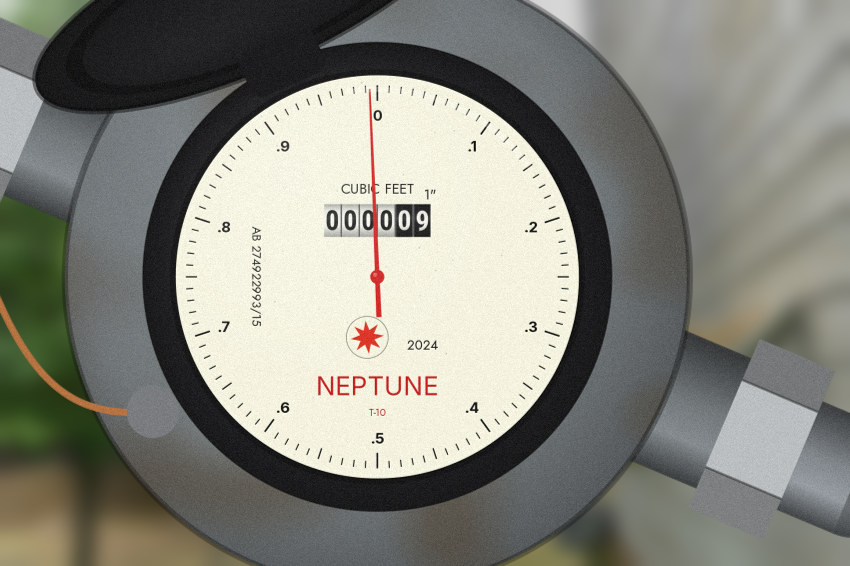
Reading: 8.99 ft³
